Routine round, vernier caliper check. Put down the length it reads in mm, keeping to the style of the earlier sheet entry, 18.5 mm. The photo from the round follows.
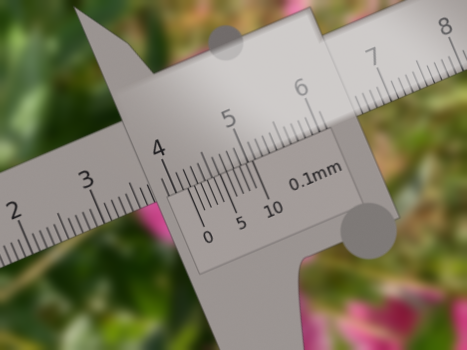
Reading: 41.6 mm
